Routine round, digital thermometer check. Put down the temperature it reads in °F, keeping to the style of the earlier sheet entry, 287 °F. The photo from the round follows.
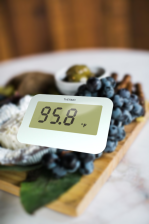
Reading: 95.8 °F
